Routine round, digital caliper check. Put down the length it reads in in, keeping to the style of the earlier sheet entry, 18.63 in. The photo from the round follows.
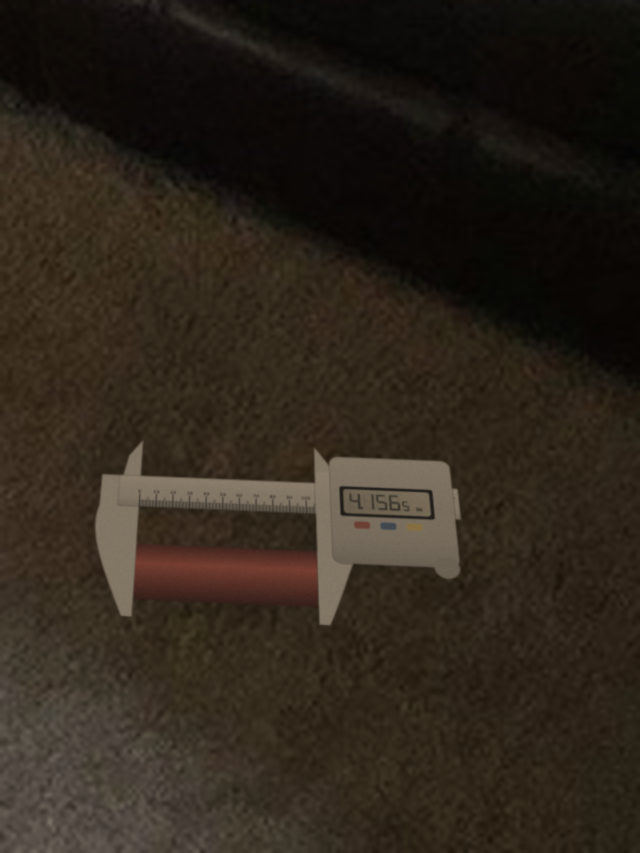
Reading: 4.1565 in
